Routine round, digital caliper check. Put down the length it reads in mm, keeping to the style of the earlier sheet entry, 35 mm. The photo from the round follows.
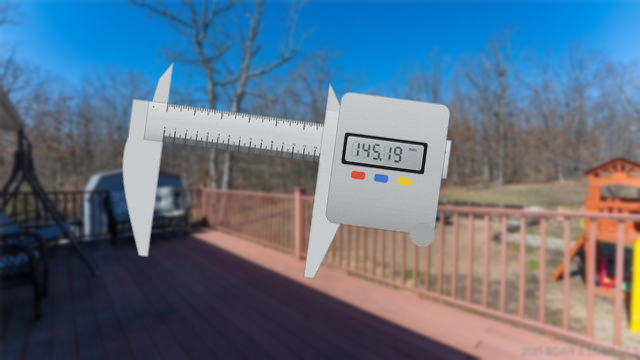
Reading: 145.19 mm
